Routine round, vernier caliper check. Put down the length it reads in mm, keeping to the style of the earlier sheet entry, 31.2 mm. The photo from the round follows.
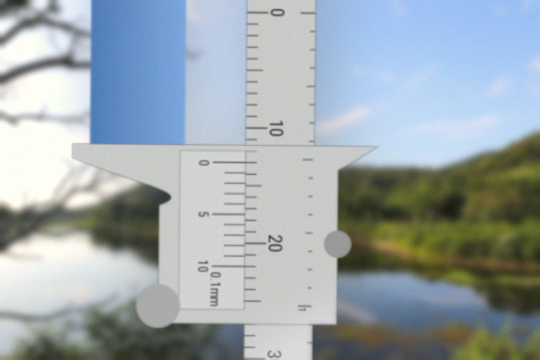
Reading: 13.0 mm
